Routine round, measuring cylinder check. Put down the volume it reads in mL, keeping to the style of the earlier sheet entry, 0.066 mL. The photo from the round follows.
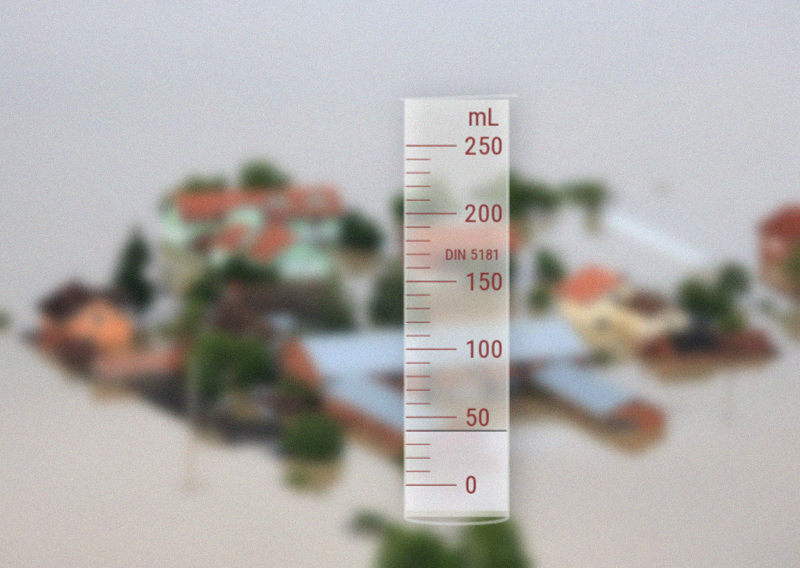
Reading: 40 mL
